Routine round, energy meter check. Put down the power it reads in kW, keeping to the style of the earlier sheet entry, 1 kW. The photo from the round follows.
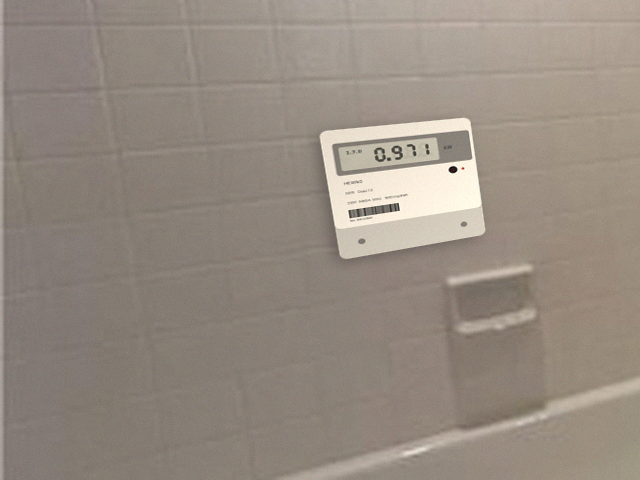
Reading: 0.971 kW
